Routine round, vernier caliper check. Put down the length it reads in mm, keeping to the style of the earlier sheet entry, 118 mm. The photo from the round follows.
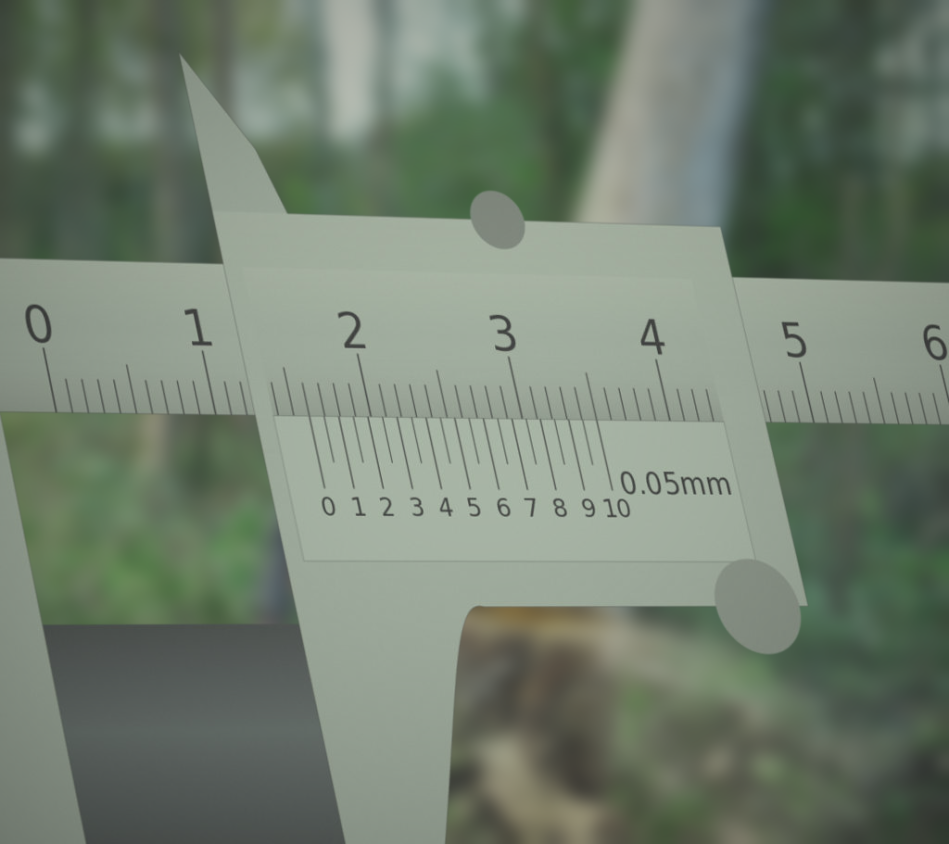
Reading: 16.0 mm
